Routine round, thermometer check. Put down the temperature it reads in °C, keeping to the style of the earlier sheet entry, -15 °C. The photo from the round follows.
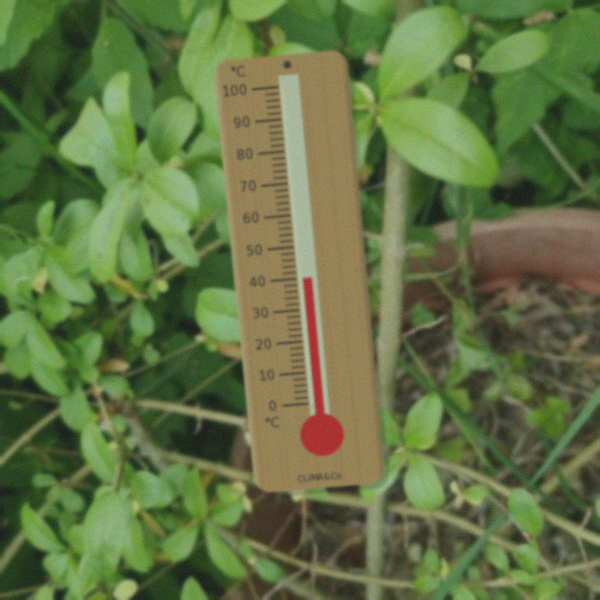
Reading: 40 °C
